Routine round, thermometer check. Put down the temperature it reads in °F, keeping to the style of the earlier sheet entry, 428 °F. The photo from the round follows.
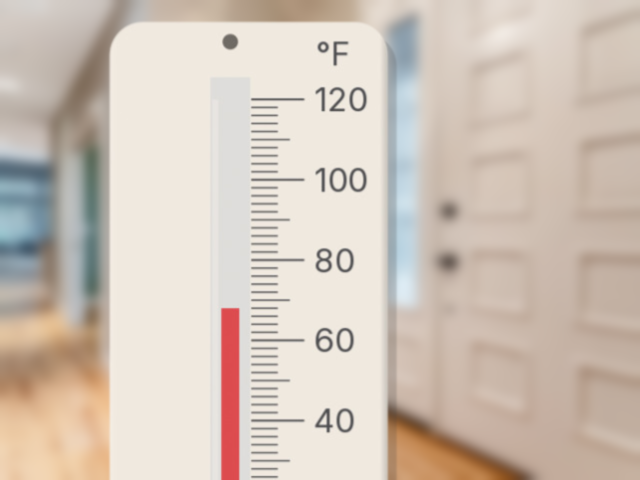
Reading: 68 °F
